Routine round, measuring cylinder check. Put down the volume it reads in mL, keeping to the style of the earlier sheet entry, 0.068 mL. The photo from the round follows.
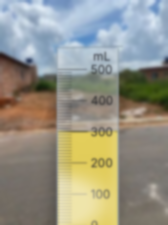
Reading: 300 mL
